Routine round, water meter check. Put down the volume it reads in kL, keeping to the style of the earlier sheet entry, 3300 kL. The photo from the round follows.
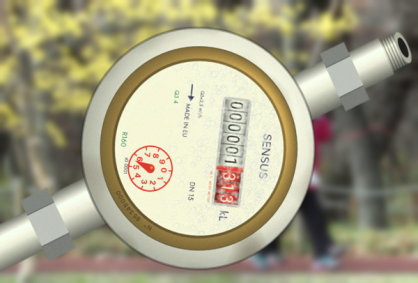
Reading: 1.3135 kL
